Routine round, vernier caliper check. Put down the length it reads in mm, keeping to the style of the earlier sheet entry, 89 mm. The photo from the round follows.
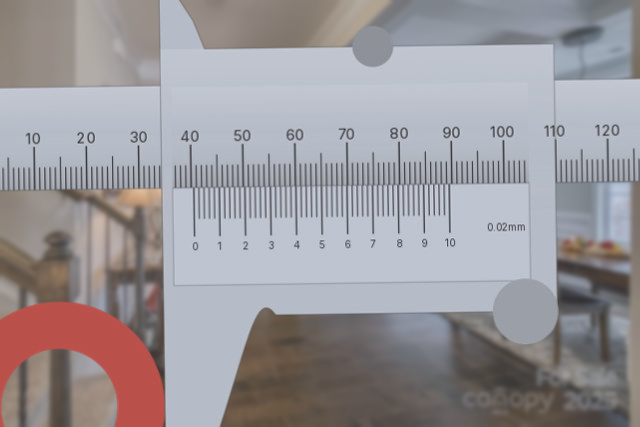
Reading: 40.5 mm
